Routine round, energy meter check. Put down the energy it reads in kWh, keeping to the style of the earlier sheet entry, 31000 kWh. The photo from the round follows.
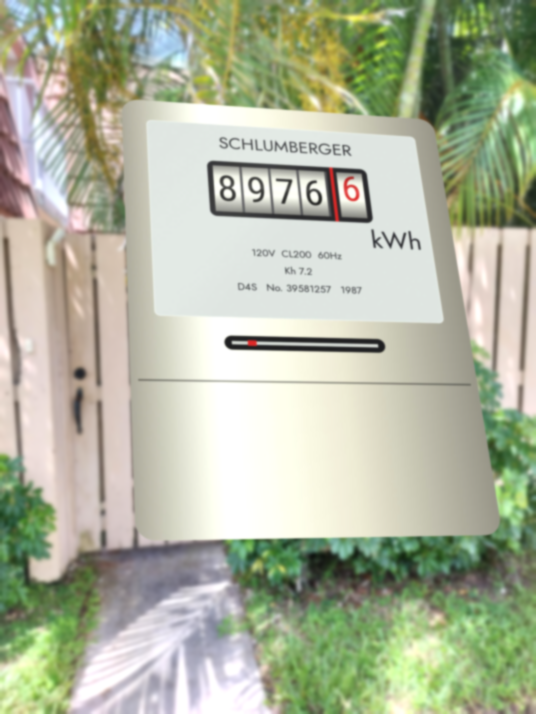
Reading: 8976.6 kWh
